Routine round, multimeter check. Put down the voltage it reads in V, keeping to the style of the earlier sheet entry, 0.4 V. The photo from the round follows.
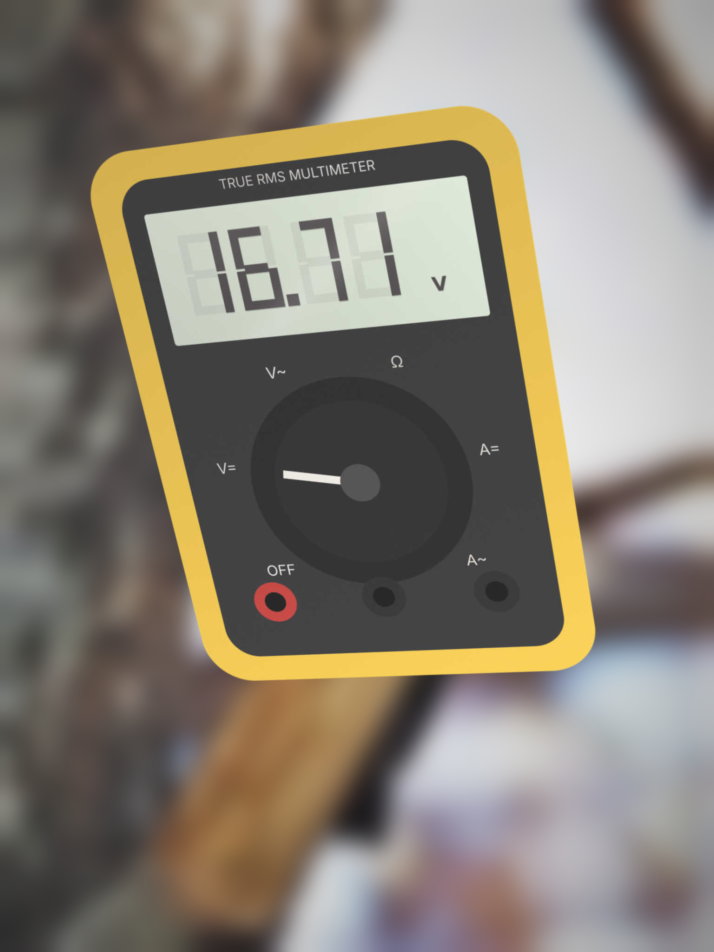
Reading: 16.71 V
